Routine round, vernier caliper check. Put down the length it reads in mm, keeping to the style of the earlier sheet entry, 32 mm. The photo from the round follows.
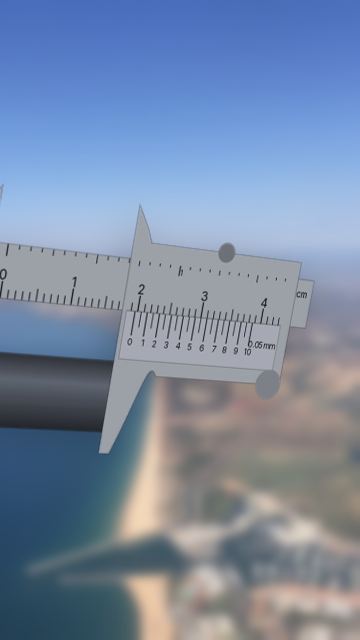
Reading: 19.6 mm
